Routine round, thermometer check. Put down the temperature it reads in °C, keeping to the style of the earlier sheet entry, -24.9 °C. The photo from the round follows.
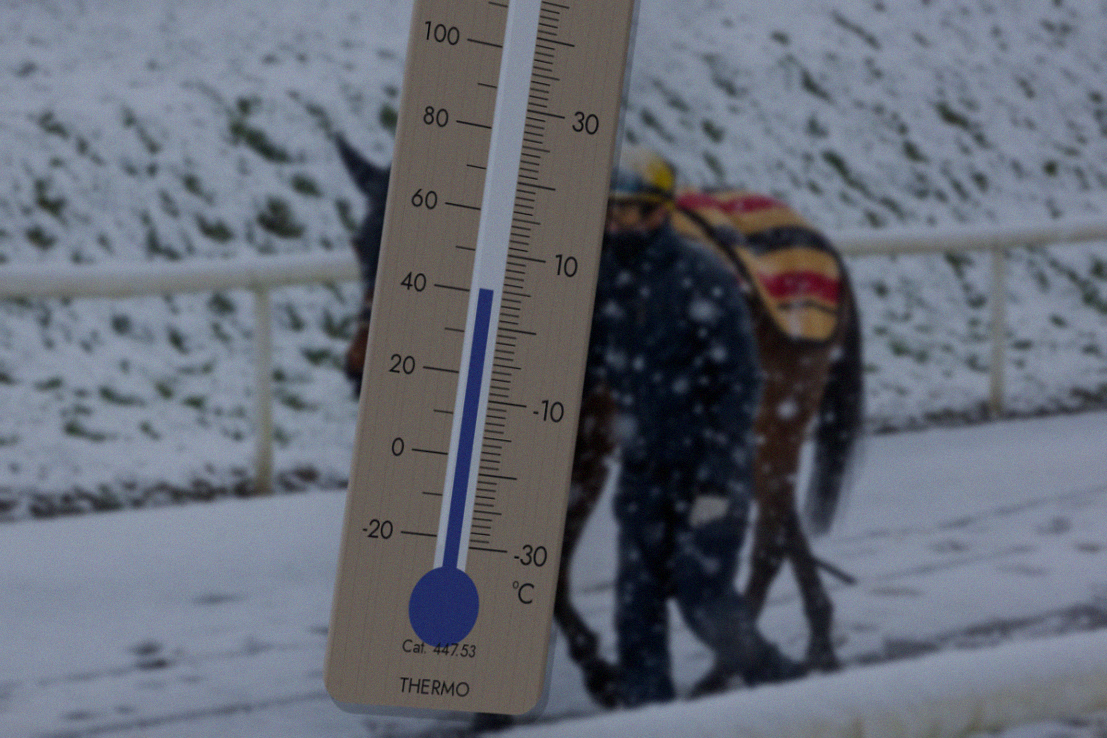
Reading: 5 °C
